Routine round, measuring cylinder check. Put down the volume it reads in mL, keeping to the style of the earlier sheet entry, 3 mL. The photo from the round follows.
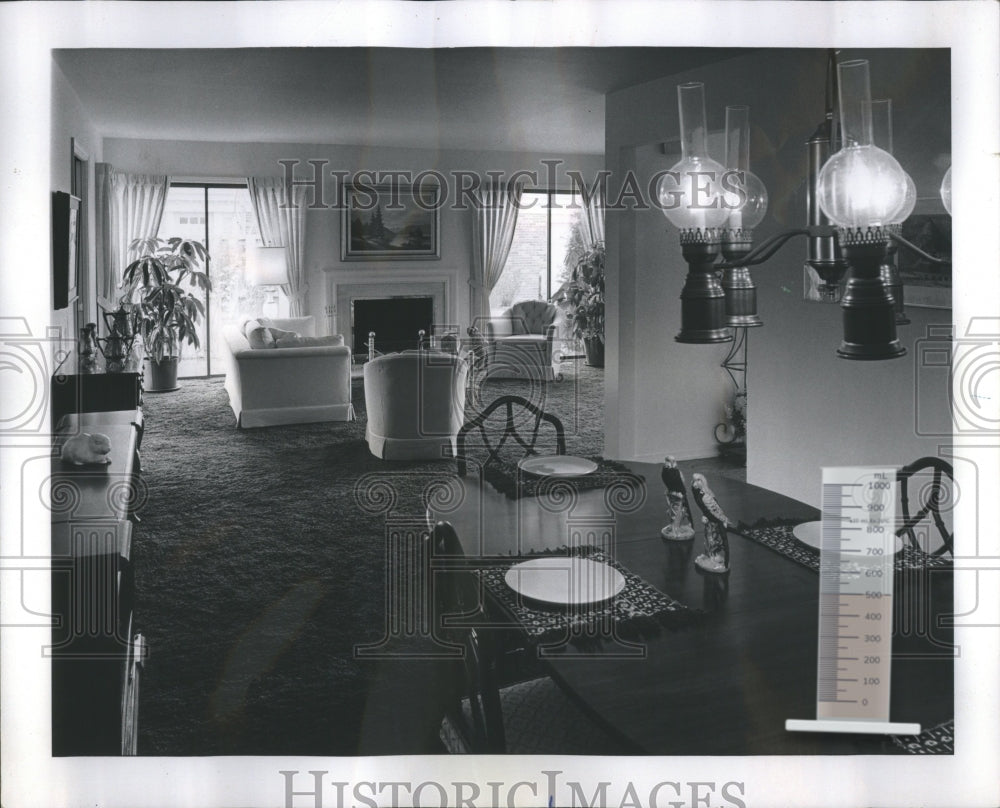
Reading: 500 mL
